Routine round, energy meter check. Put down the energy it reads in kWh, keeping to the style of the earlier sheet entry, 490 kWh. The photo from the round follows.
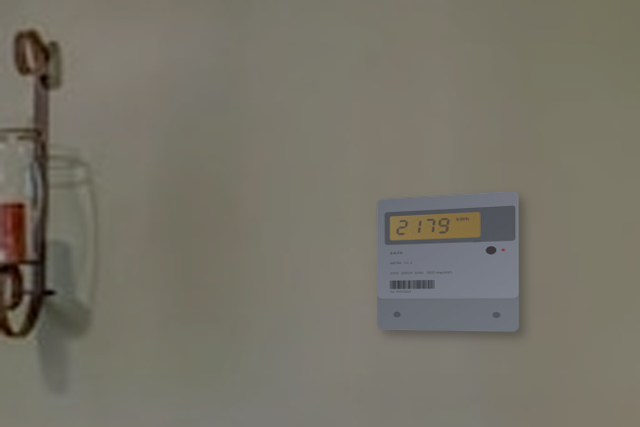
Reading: 2179 kWh
